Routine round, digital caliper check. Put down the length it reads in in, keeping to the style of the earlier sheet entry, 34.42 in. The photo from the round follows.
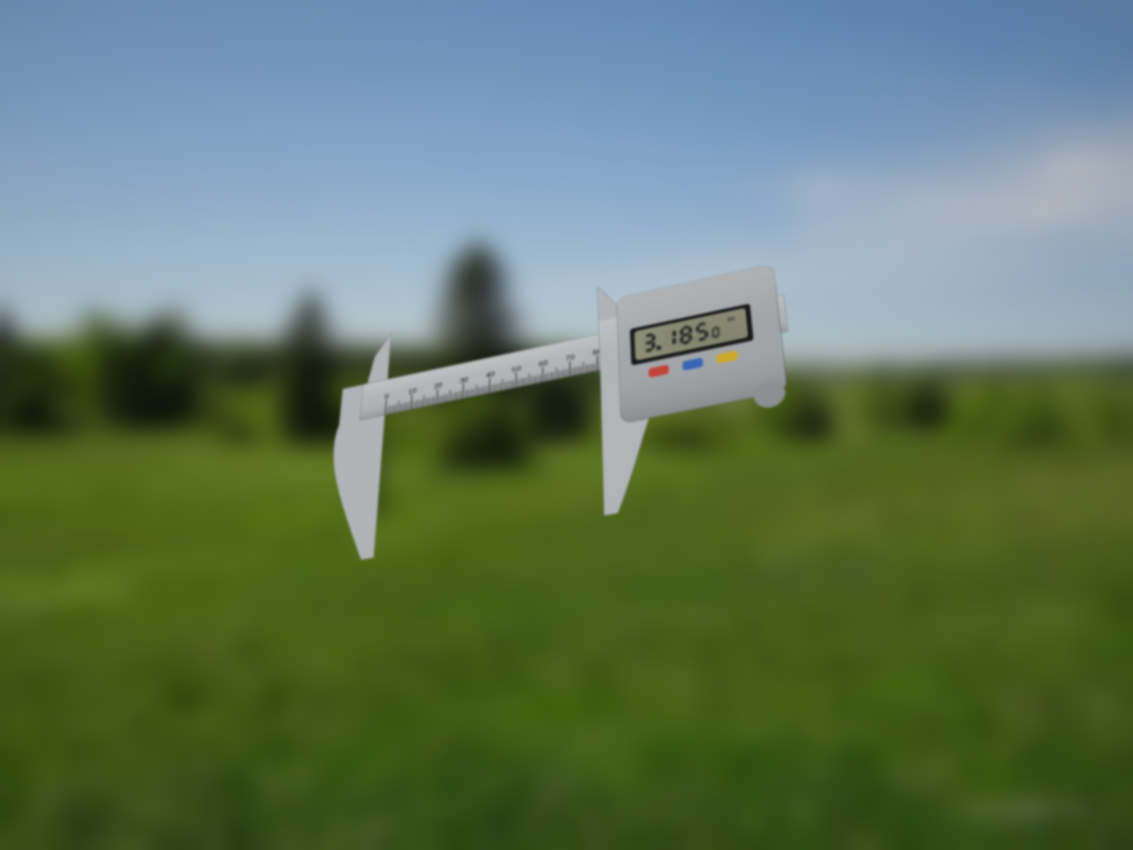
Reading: 3.1850 in
